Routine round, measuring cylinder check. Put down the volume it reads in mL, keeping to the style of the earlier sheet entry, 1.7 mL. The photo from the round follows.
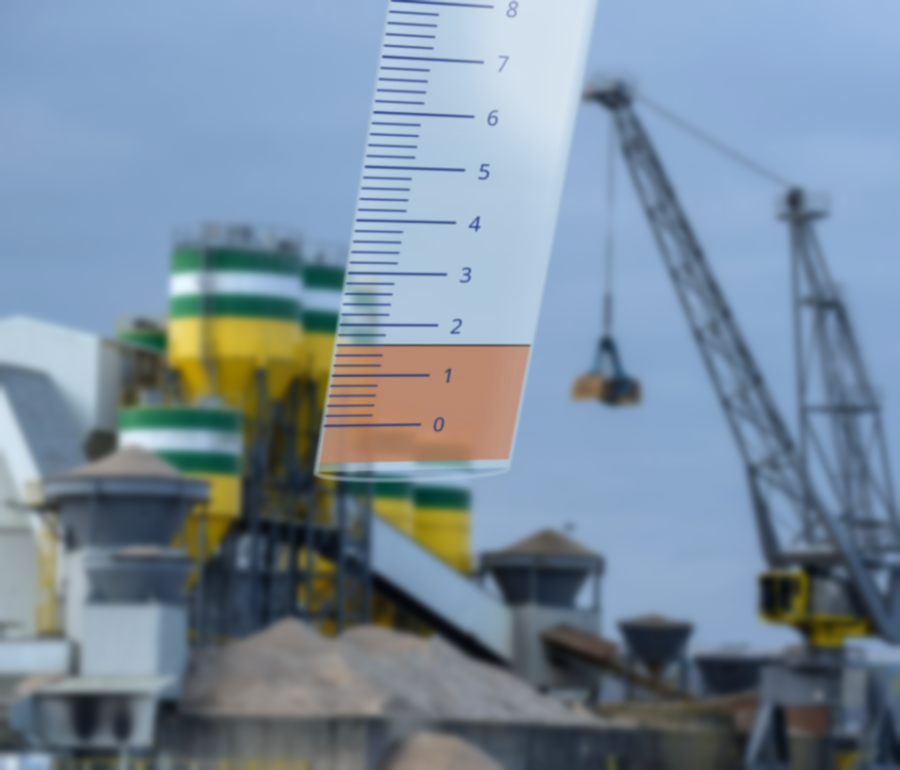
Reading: 1.6 mL
